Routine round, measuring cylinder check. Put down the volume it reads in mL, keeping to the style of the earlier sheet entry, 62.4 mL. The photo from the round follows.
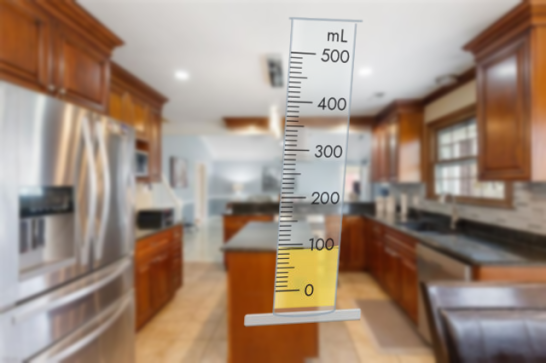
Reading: 90 mL
